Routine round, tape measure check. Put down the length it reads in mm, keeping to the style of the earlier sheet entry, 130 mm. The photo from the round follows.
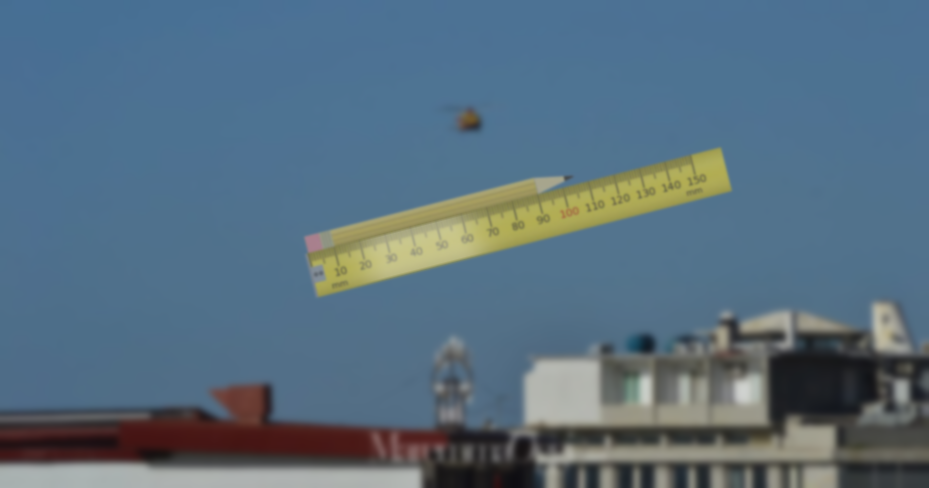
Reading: 105 mm
